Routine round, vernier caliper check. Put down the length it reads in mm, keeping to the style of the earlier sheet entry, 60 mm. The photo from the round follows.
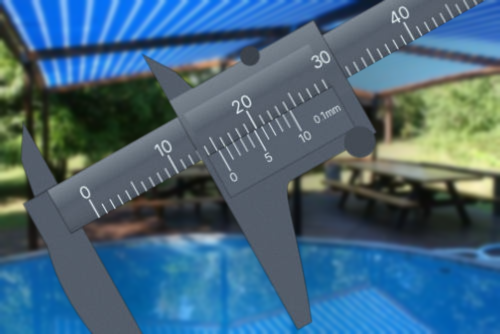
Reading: 15.2 mm
